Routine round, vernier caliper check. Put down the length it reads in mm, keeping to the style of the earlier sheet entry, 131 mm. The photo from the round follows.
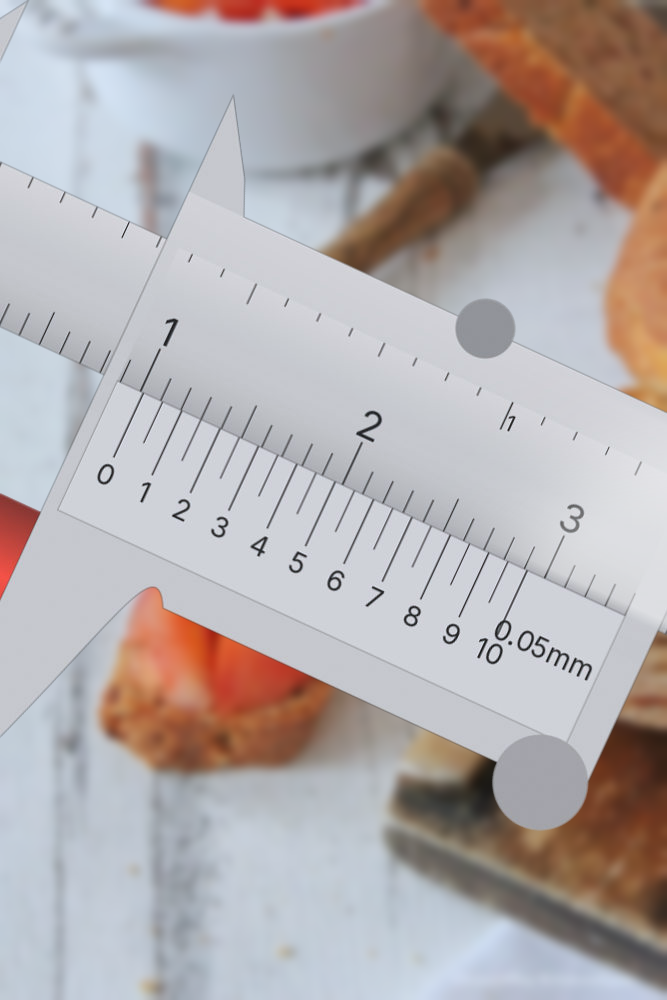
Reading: 10.15 mm
